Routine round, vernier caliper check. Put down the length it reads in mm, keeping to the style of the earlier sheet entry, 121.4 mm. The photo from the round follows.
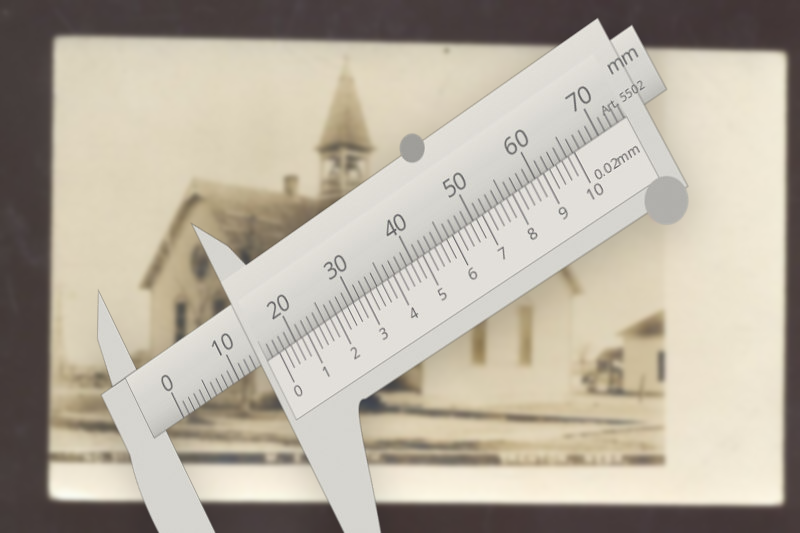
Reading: 17.2 mm
